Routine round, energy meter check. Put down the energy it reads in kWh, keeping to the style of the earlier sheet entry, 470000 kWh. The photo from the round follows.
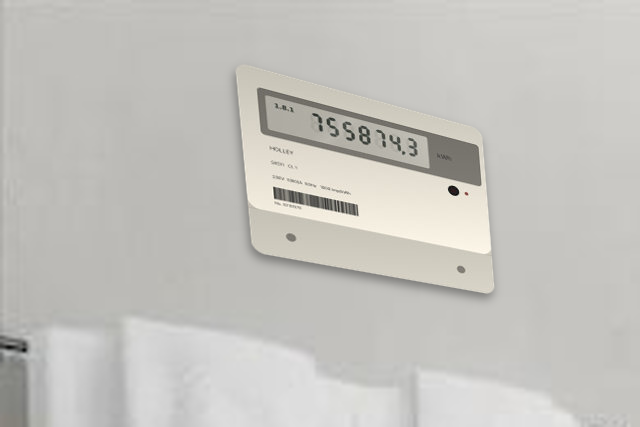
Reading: 755874.3 kWh
